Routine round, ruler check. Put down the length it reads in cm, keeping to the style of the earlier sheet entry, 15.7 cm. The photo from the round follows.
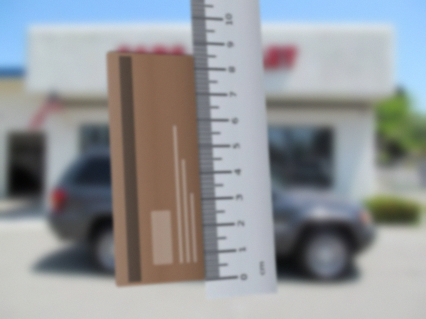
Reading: 8.5 cm
